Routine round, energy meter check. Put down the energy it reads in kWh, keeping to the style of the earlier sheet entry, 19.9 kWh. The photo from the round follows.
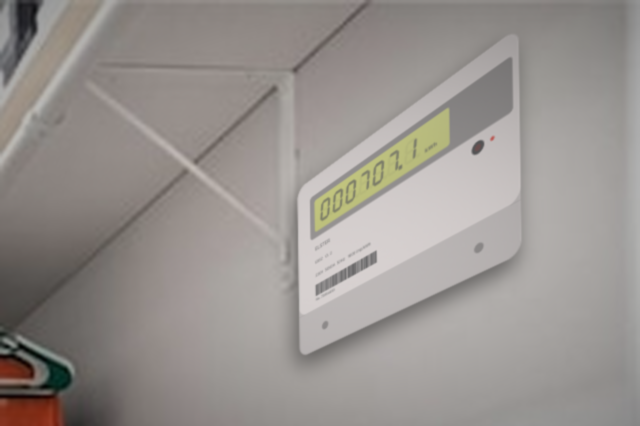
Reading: 707.1 kWh
